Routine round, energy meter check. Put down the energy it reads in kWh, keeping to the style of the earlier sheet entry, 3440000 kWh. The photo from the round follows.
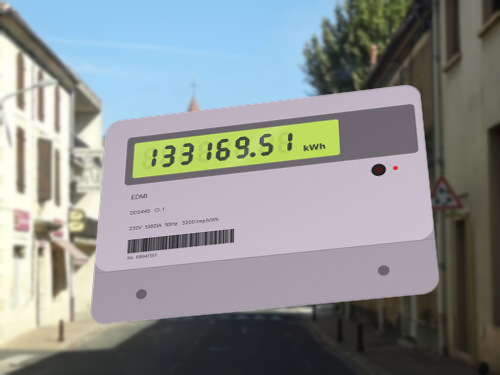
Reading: 133169.51 kWh
